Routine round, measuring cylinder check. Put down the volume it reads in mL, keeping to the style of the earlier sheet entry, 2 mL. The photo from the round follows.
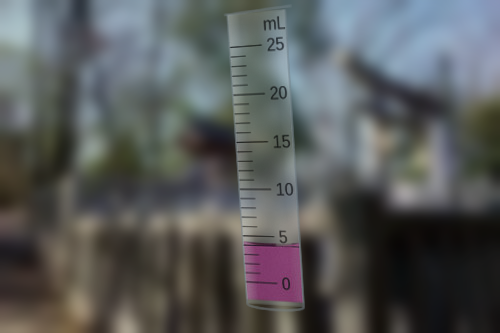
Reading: 4 mL
